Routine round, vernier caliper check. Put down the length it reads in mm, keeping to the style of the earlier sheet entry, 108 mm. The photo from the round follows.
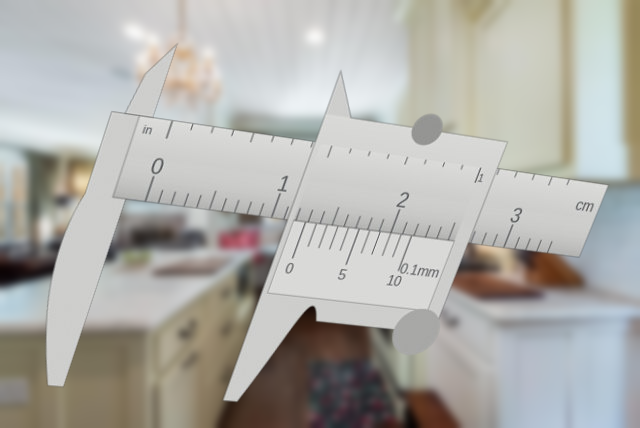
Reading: 12.8 mm
